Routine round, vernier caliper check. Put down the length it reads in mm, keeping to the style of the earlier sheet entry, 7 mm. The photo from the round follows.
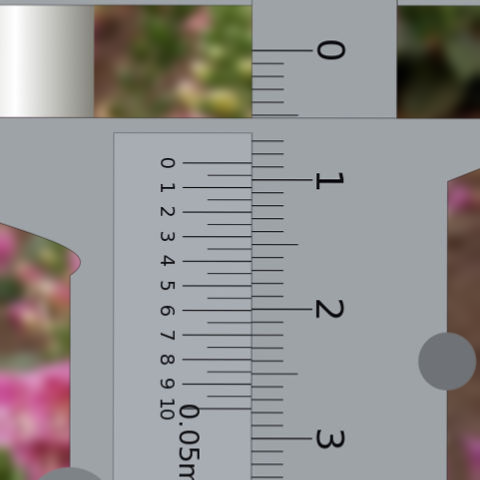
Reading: 8.7 mm
